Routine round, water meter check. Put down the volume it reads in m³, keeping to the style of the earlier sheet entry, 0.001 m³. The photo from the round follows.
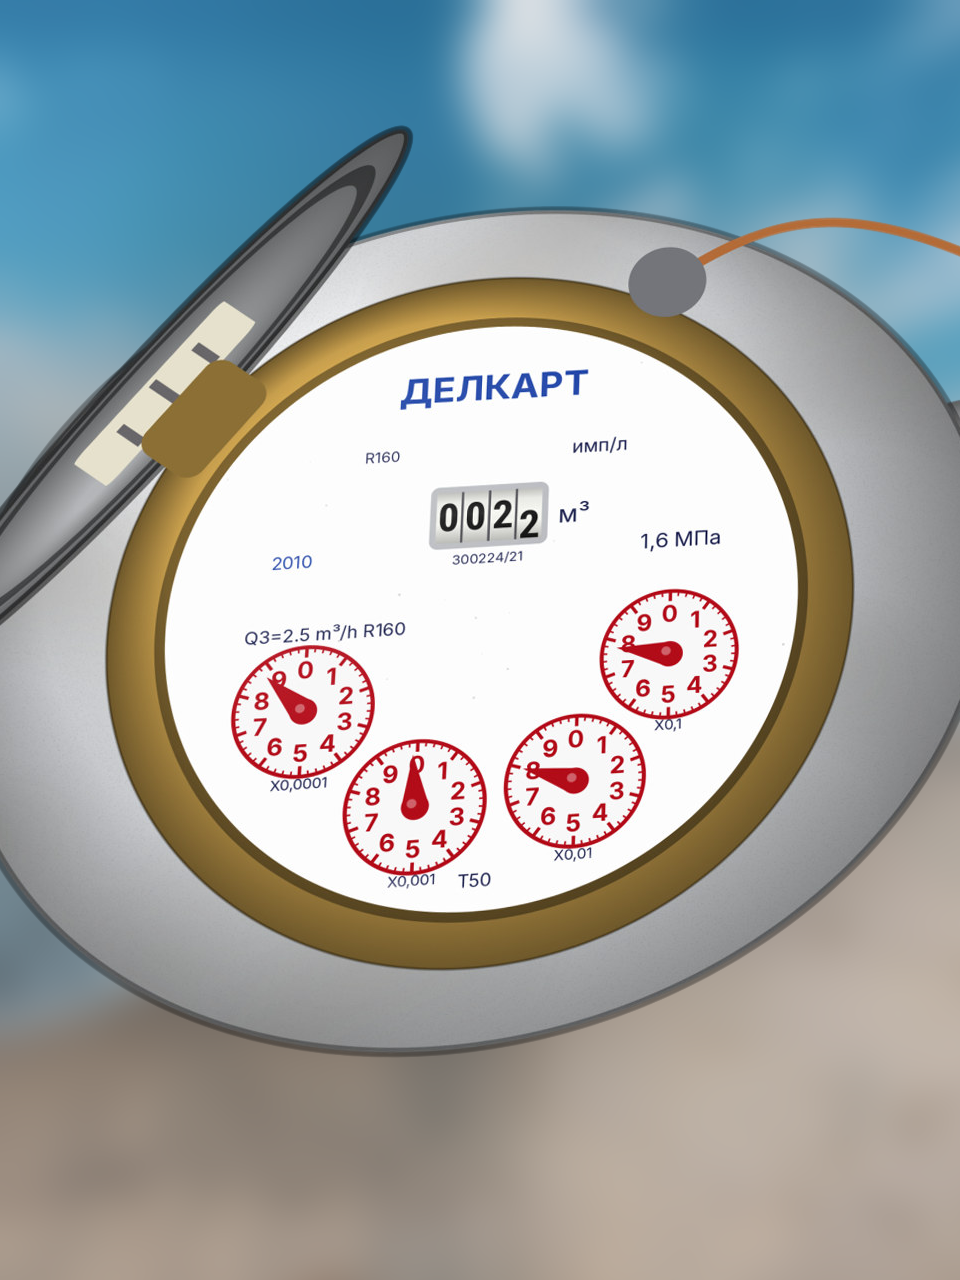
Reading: 21.7798 m³
